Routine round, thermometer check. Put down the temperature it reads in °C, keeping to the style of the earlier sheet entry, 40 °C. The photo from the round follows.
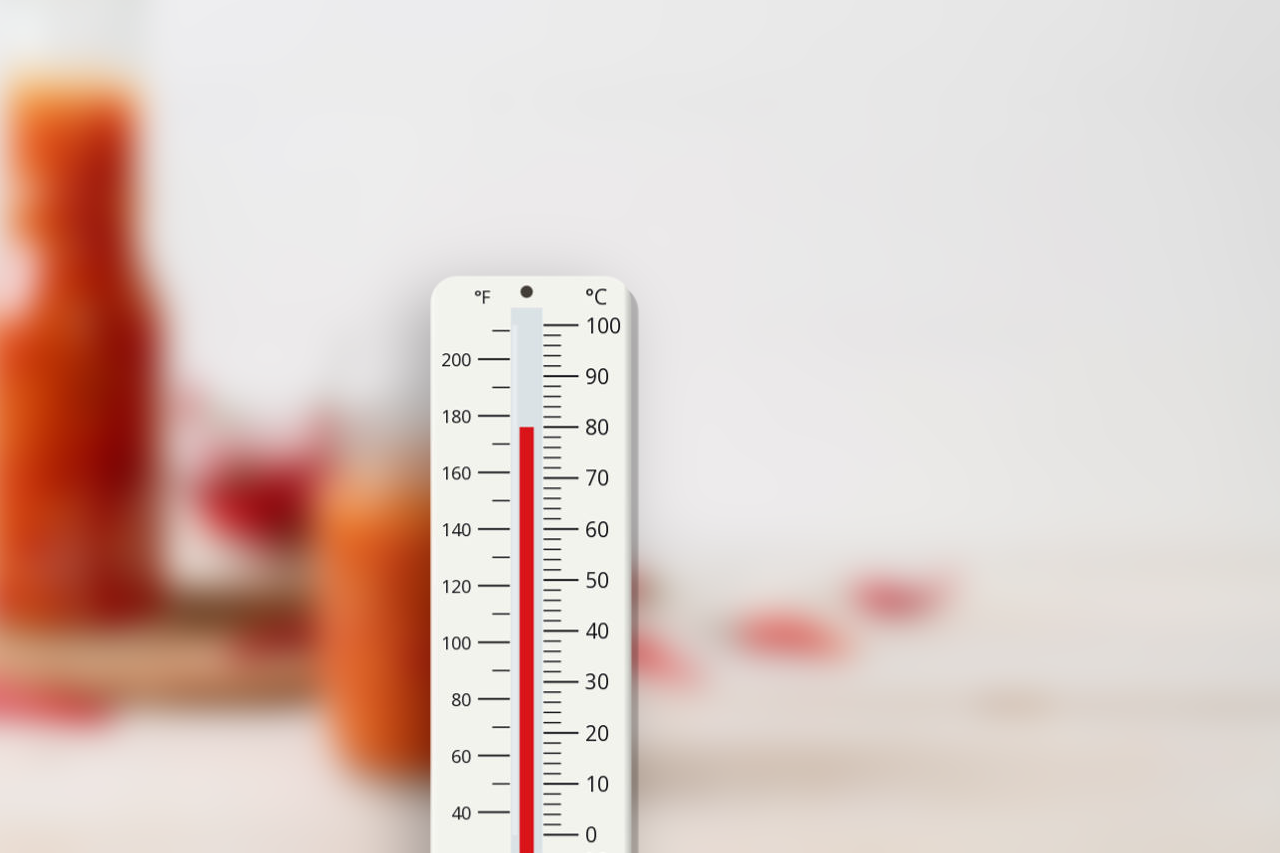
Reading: 80 °C
